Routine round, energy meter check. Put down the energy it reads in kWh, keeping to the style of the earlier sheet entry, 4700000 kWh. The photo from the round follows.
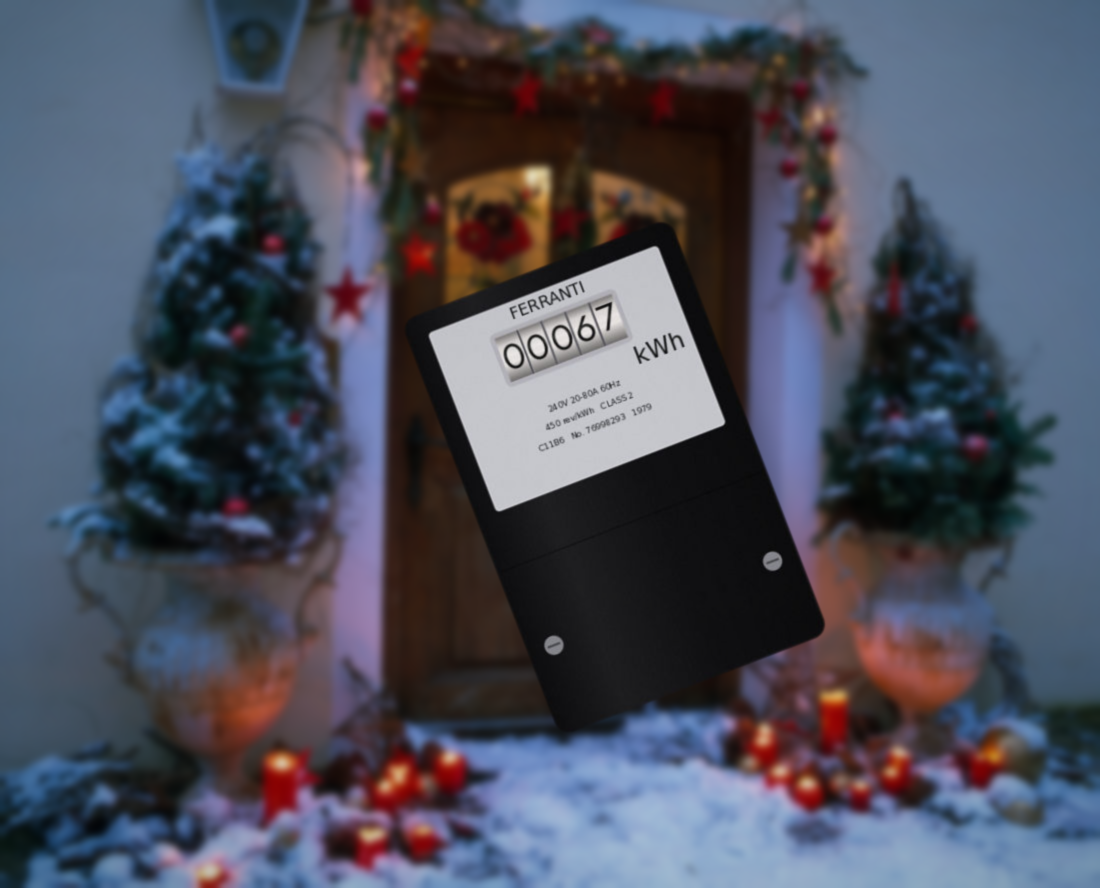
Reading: 67 kWh
